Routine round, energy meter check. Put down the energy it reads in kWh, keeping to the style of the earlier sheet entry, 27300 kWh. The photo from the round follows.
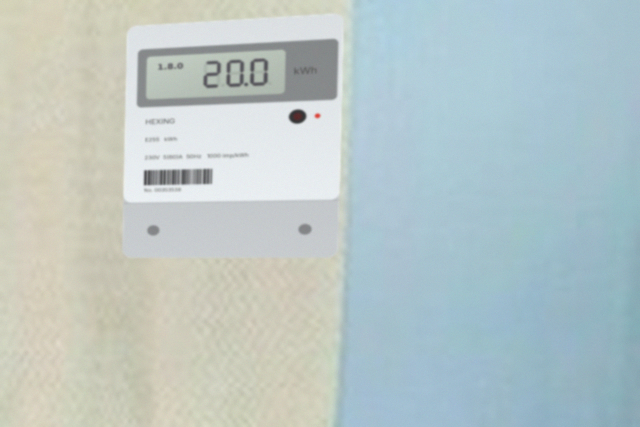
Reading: 20.0 kWh
